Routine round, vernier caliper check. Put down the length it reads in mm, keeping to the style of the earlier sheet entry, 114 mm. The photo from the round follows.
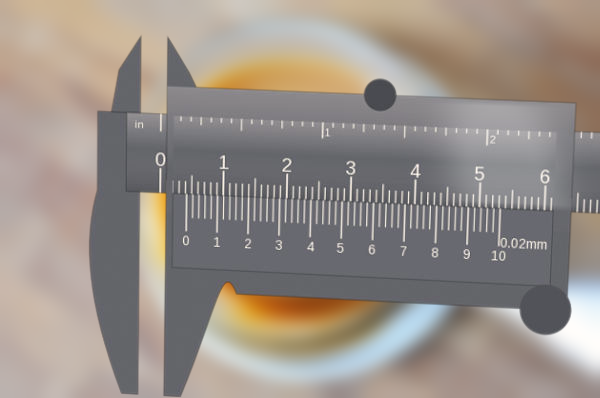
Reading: 4.2 mm
